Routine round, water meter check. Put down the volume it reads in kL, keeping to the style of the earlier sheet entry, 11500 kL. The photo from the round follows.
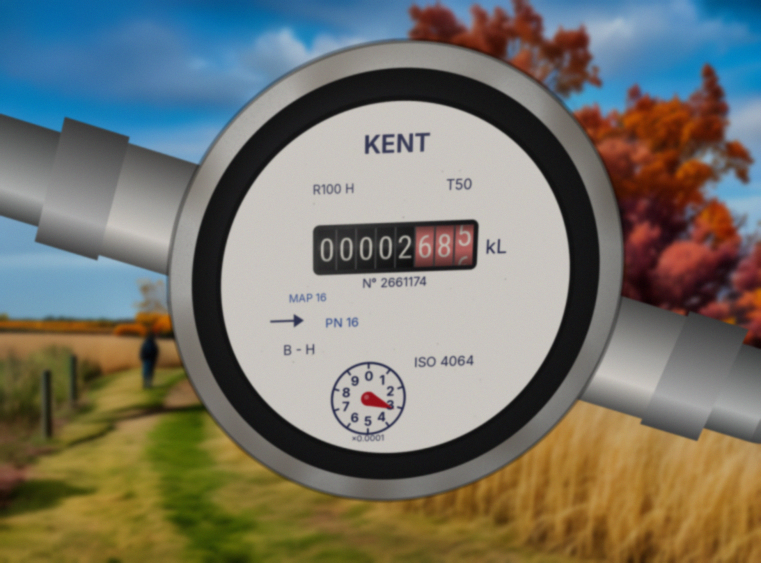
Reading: 2.6853 kL
